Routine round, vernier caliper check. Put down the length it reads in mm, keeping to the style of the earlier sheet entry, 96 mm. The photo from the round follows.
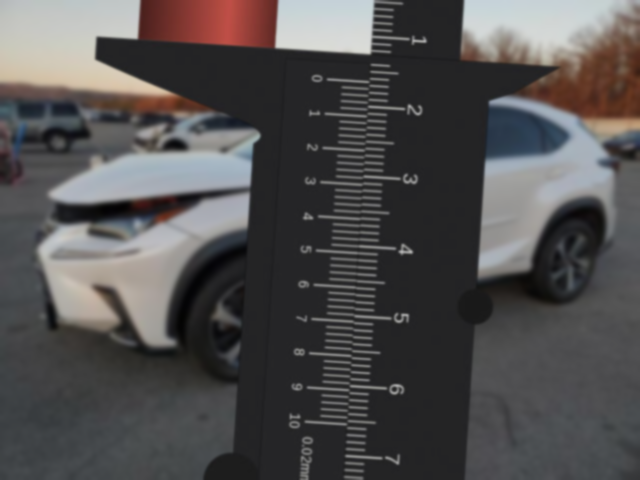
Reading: 16.5 mm
